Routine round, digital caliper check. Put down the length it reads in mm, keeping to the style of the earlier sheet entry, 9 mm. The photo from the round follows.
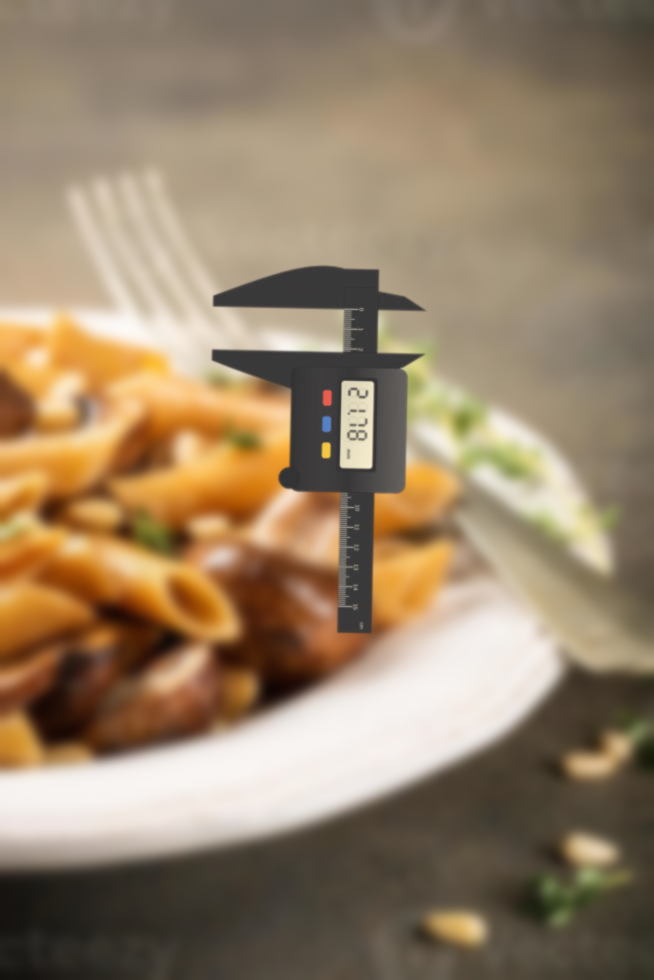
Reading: 21.78 mm
